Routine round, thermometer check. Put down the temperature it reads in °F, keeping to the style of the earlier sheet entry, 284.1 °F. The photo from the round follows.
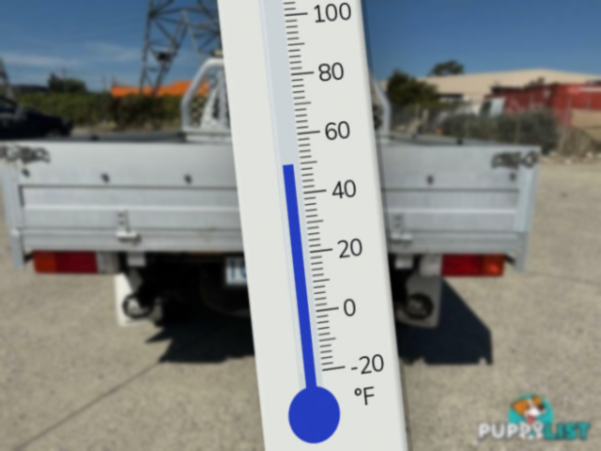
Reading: 50 °F
